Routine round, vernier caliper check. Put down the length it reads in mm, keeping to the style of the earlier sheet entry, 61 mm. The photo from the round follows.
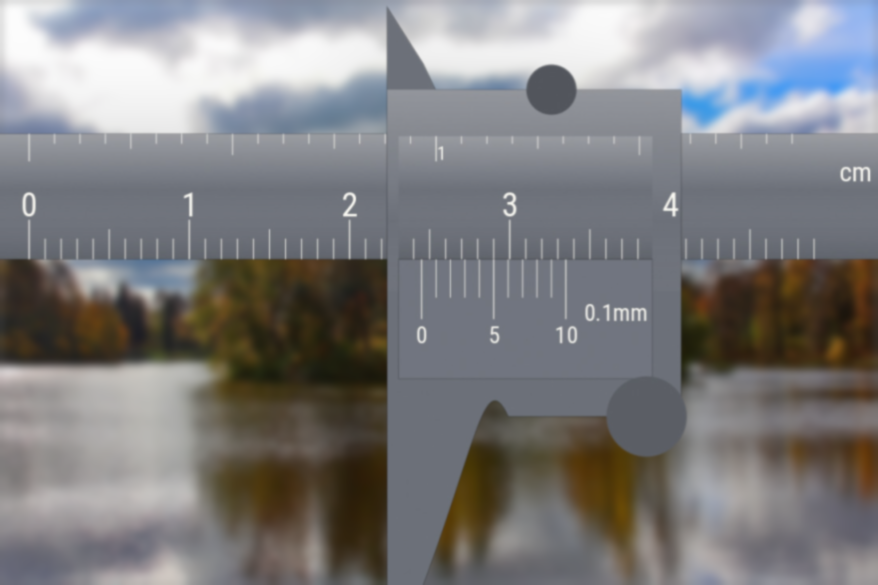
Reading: 24.5 mm
